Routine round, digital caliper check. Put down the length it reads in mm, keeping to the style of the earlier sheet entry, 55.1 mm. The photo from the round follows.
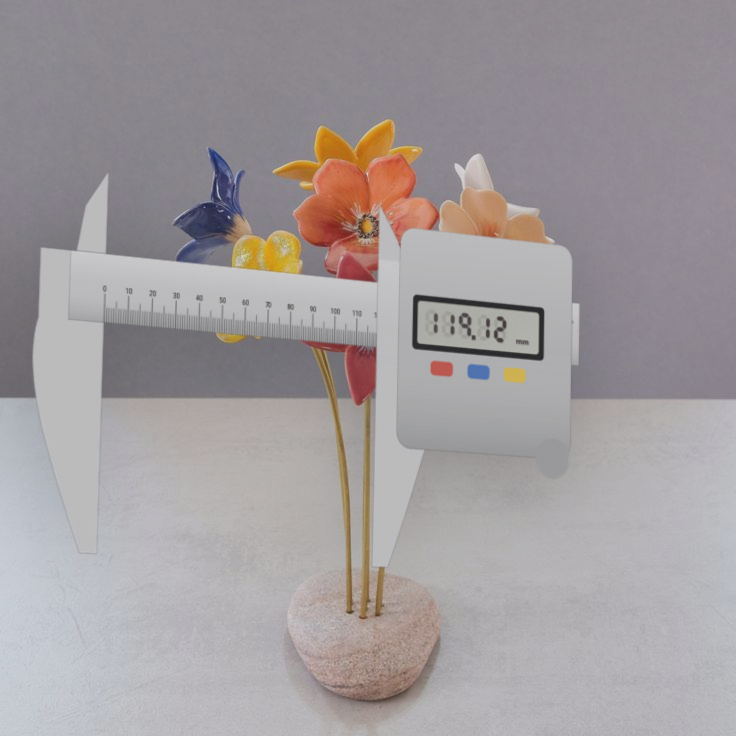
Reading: 119.12 mm
